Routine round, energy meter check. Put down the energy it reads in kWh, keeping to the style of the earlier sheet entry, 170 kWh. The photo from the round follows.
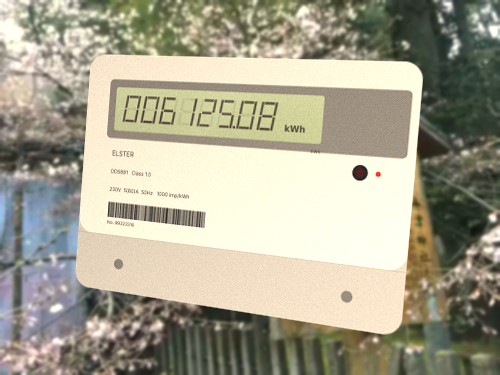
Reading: 6125.08 kWh
